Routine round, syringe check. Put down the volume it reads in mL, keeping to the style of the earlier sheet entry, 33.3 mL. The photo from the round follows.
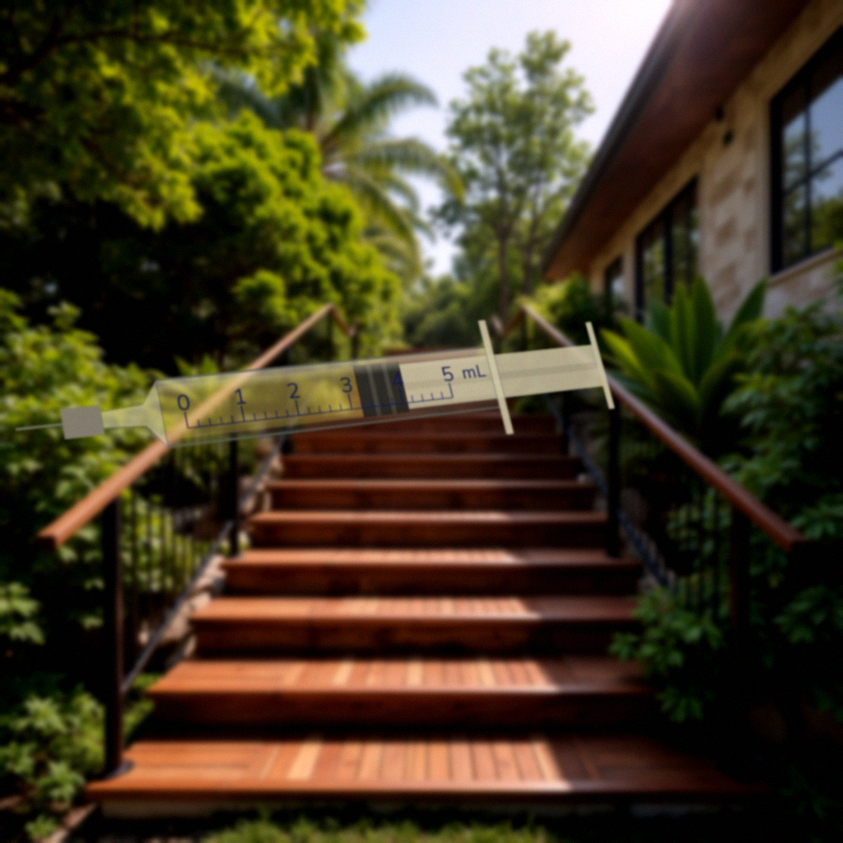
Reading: 3.2 mL
